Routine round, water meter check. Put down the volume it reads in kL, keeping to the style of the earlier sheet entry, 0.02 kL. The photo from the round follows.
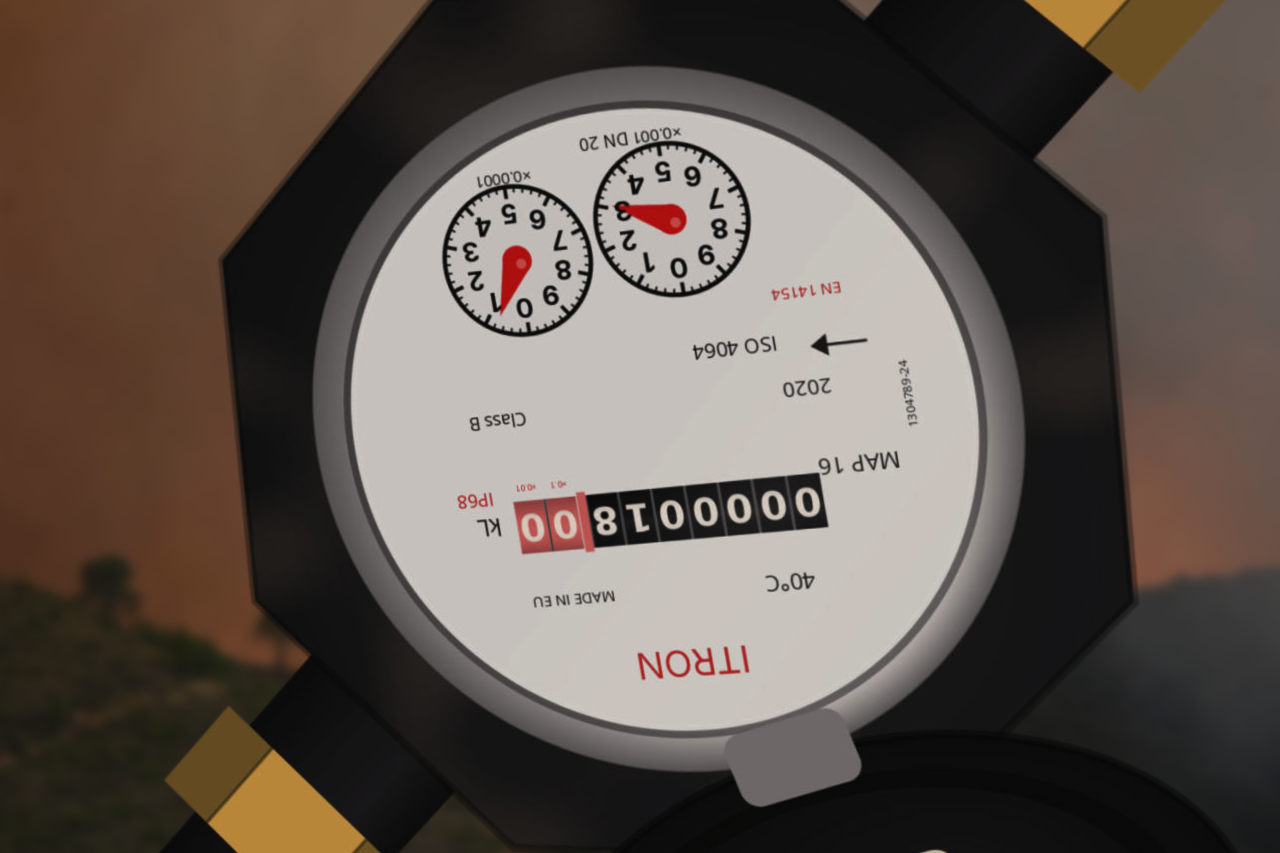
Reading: 18.0030 kL
